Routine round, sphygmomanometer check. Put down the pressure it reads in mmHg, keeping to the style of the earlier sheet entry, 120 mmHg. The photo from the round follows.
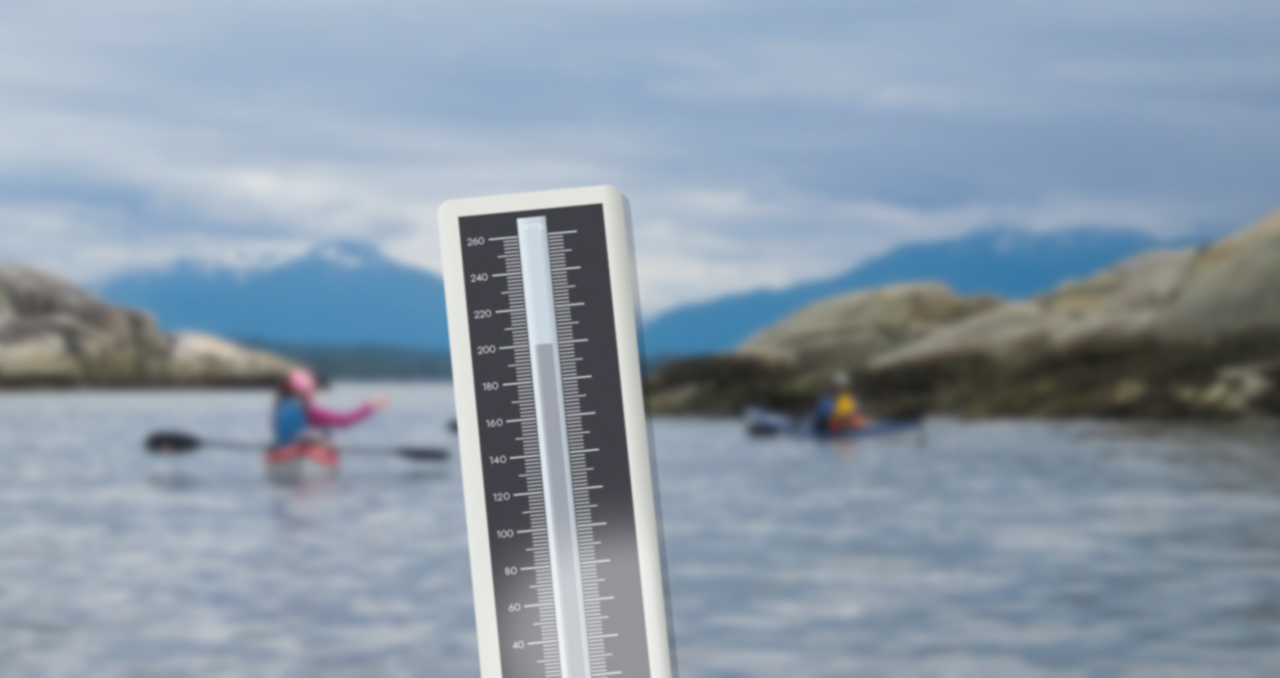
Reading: 200 mmHg
